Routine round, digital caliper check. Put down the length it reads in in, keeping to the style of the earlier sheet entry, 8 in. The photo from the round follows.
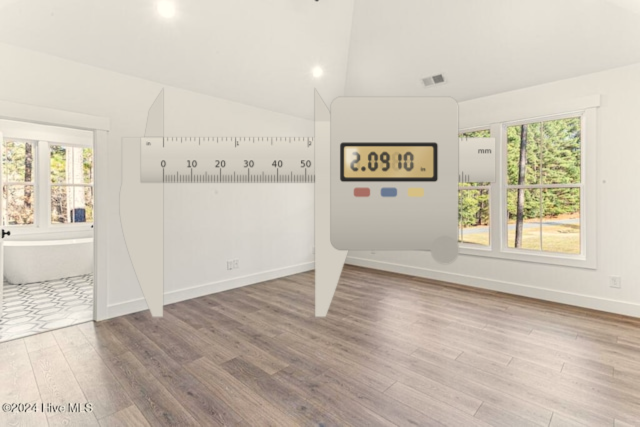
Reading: 2.0910 in
